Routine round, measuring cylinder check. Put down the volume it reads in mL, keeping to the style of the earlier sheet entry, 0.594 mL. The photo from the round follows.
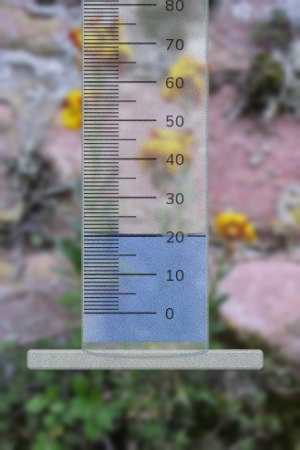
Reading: 20 mL
